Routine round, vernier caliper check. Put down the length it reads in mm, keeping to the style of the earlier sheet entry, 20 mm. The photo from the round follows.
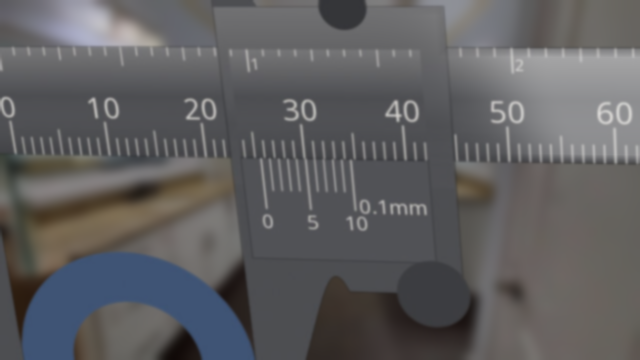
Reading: 25.6 mm
